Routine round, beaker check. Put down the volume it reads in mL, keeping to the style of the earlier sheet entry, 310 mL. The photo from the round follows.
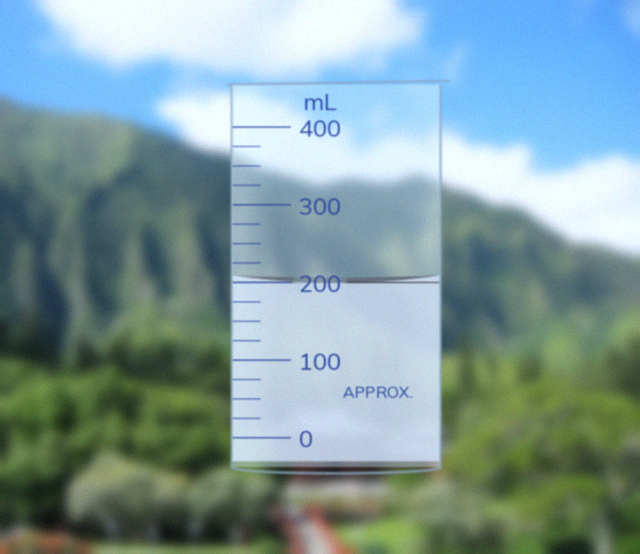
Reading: 200 mL
